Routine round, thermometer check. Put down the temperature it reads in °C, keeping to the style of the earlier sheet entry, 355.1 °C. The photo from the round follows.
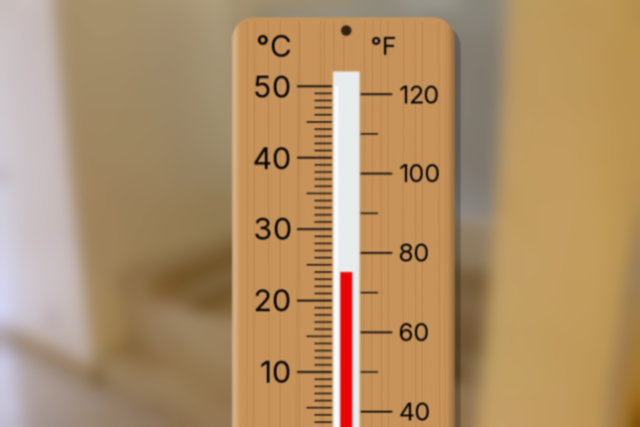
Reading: 24 °C
